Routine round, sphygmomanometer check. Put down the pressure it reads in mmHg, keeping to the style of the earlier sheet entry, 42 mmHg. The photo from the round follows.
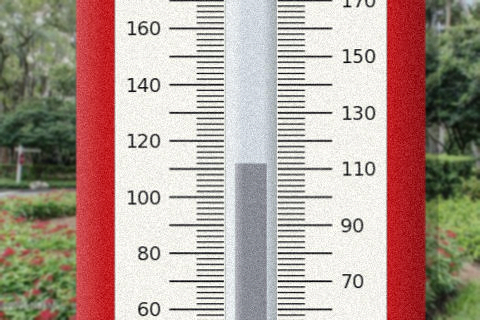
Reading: 112 mmHg
